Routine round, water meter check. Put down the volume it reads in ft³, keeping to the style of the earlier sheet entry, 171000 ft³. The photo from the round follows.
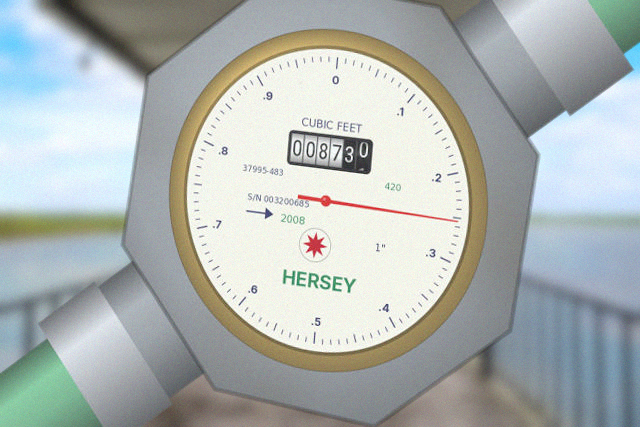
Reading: 8730.25 ft³
